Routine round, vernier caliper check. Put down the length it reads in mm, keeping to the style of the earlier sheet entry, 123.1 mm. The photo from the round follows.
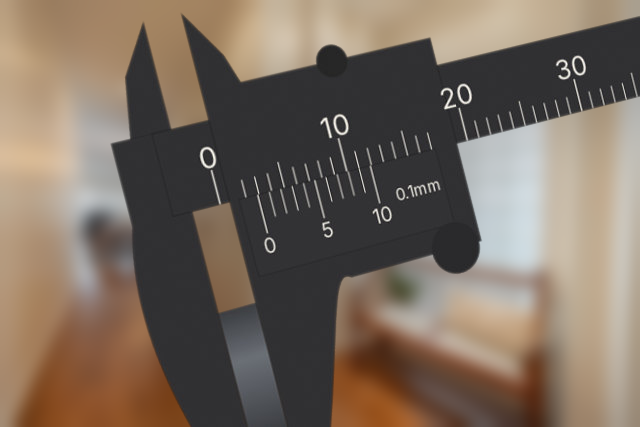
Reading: 2.9 mm
